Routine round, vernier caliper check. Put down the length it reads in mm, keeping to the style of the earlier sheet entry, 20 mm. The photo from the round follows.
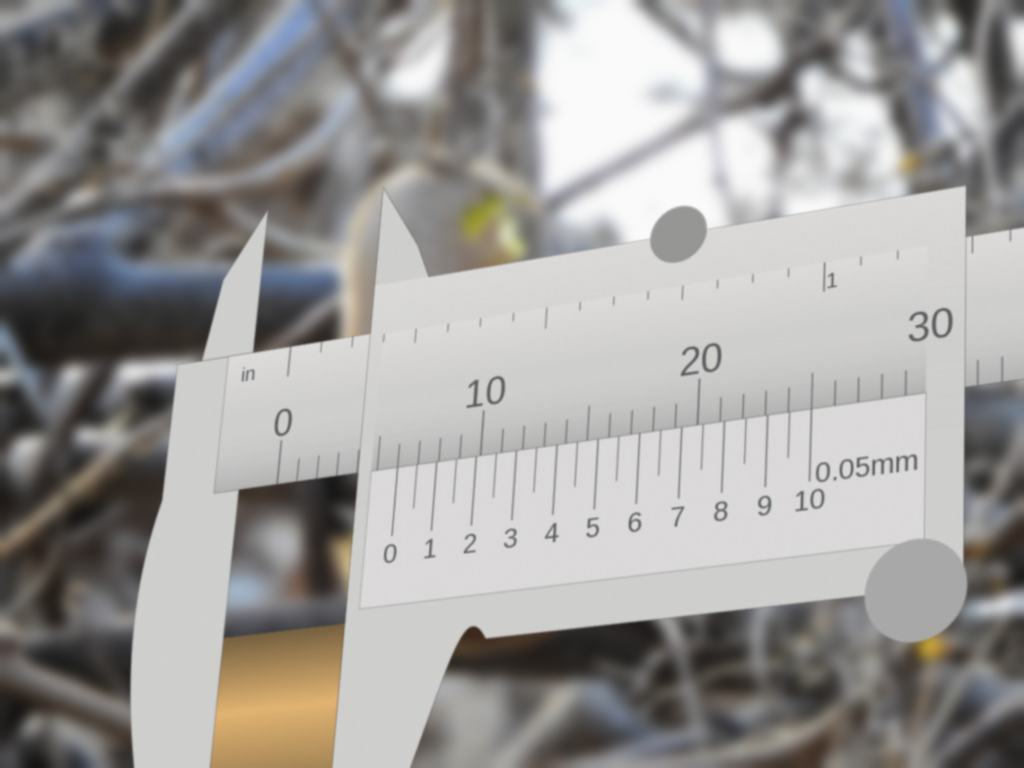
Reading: 6.0 mm
